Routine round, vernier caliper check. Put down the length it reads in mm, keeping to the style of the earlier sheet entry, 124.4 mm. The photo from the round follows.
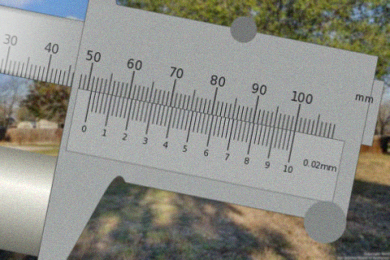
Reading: 51.0 mm
